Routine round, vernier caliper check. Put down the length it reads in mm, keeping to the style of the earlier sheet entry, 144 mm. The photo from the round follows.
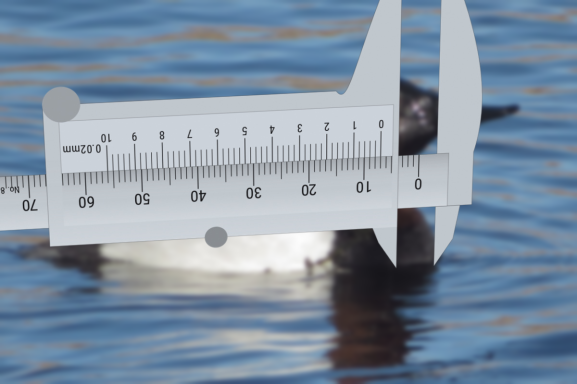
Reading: 7.0 mm
